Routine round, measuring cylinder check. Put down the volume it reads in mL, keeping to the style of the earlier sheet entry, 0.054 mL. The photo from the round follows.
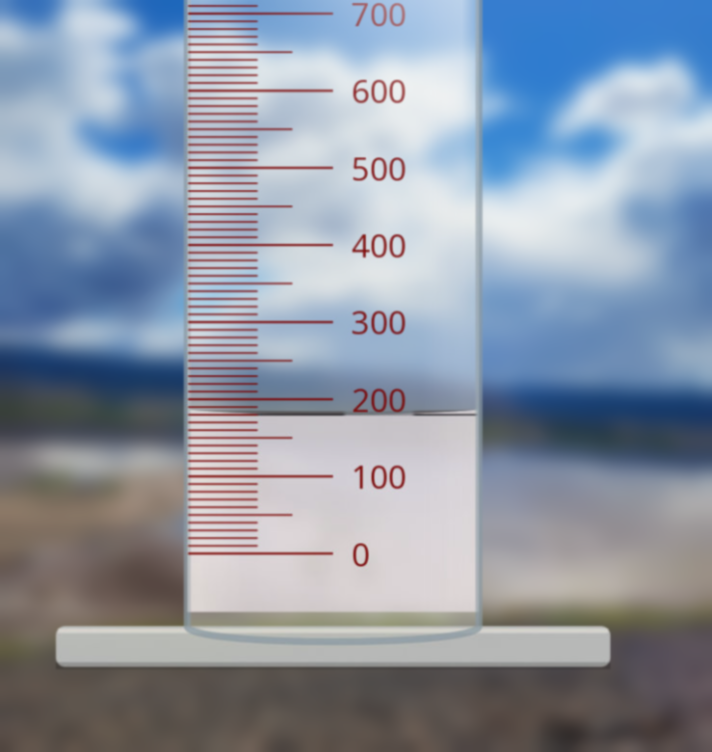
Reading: 180 mL
